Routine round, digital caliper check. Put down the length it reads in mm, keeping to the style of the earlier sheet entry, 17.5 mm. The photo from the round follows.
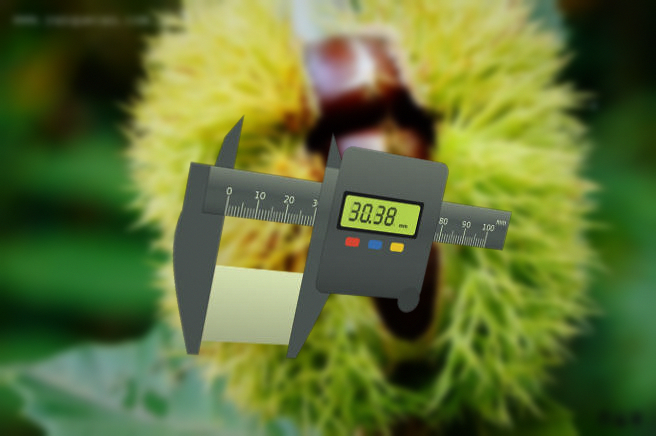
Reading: 30.38 mm
